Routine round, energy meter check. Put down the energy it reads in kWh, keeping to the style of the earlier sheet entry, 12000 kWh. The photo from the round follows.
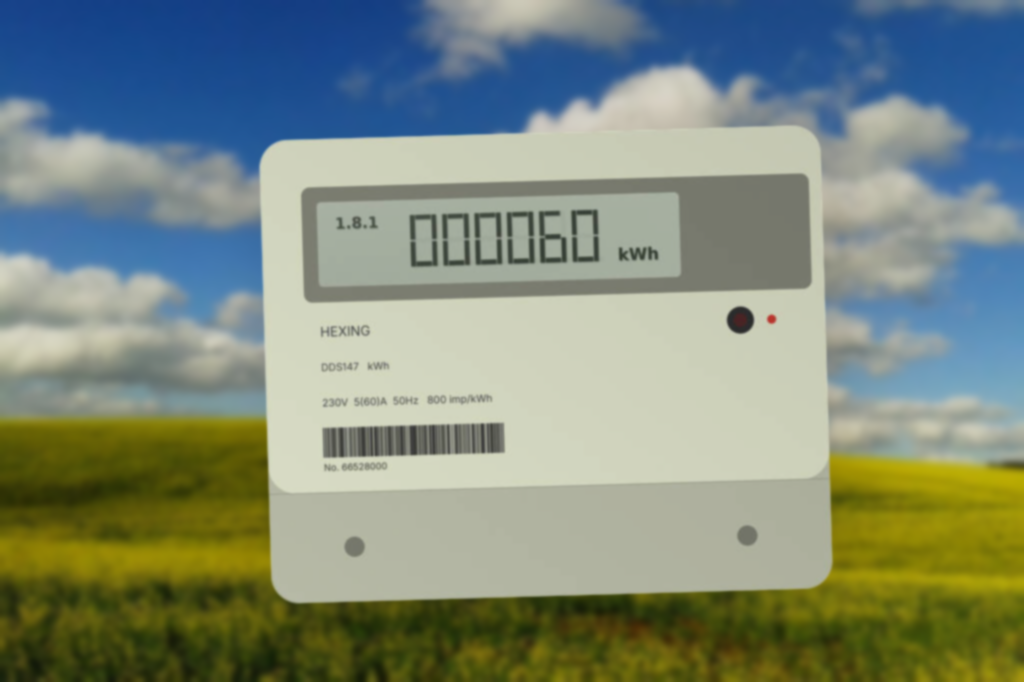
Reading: 60 kWh
